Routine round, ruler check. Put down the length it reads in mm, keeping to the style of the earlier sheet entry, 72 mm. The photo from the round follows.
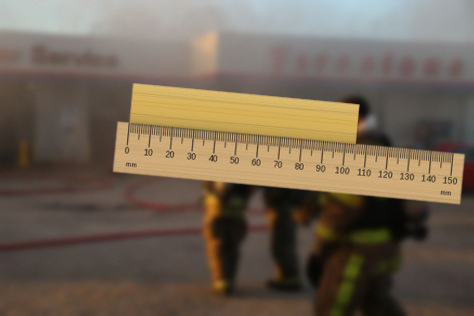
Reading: 105 mm
